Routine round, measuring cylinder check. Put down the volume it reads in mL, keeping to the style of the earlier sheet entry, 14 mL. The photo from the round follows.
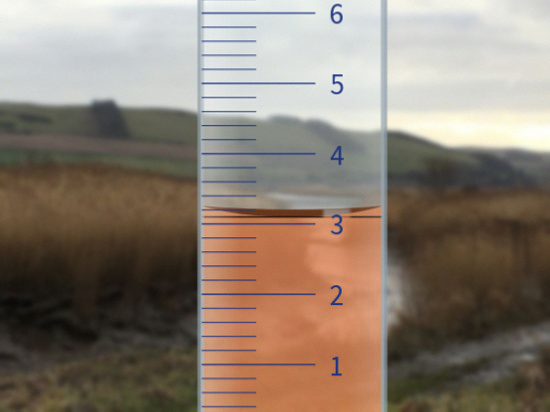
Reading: 3.1 mL
